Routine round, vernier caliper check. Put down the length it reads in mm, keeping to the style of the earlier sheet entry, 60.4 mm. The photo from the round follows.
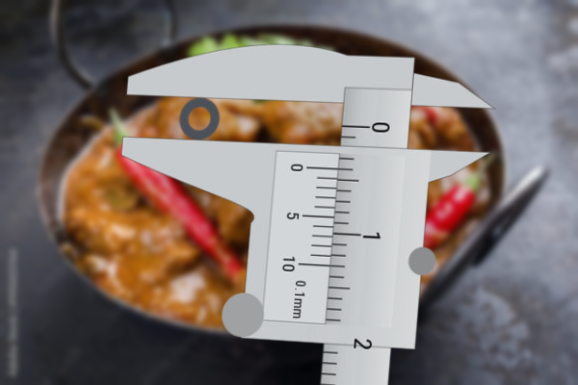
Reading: 4.0 mm
